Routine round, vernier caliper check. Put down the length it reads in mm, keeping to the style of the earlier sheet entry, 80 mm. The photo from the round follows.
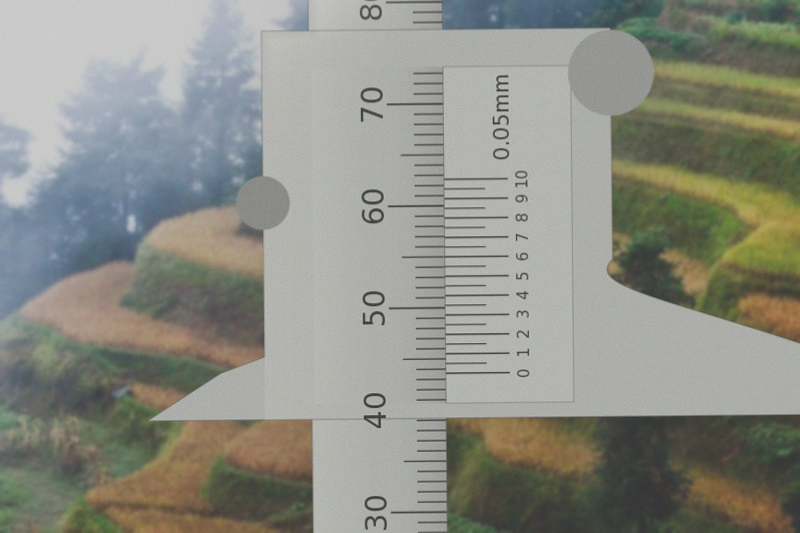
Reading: 43.6 mm
